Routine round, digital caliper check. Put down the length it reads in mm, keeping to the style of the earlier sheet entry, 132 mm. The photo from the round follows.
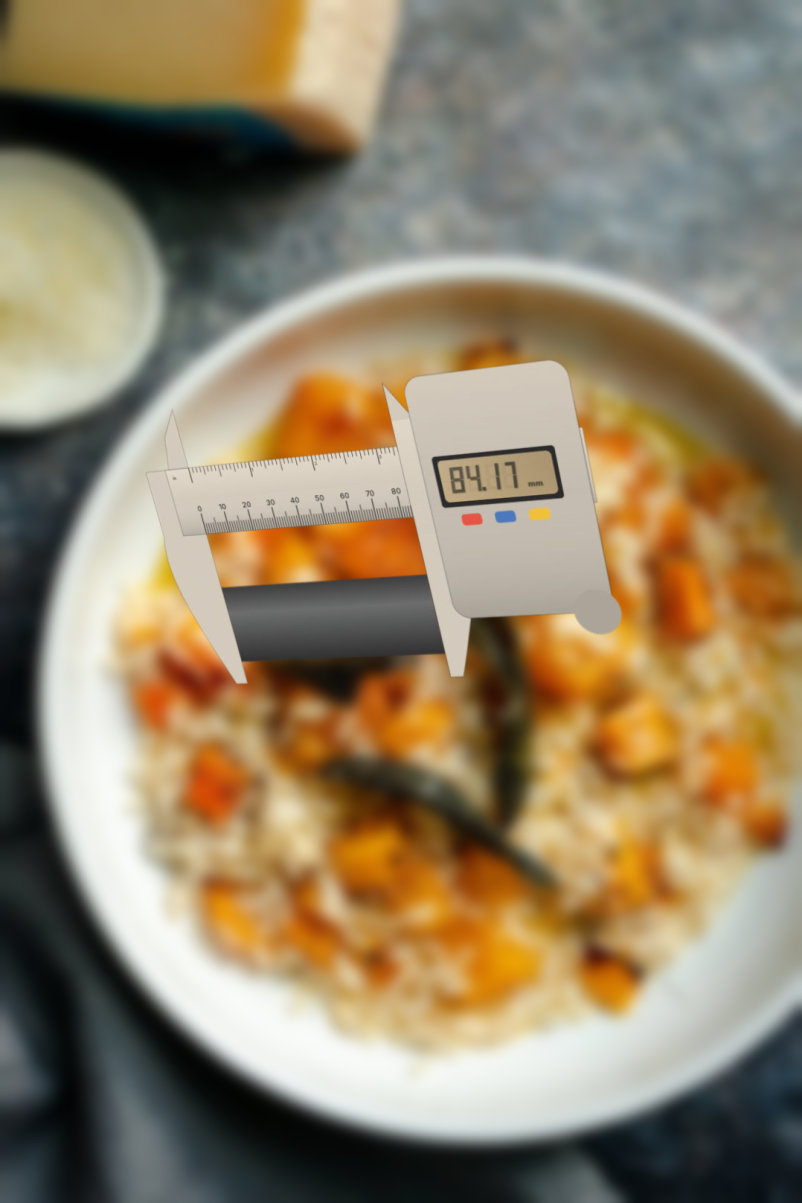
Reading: 84.17 mm
